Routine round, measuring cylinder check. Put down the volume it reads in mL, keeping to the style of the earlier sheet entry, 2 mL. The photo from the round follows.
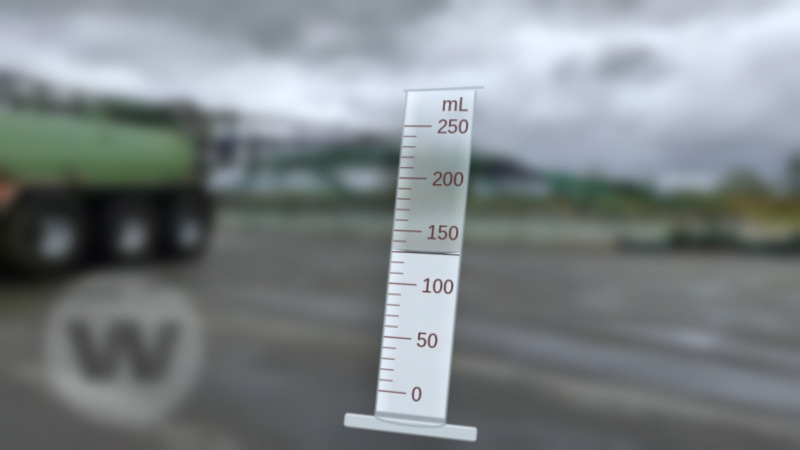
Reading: 130 mL
